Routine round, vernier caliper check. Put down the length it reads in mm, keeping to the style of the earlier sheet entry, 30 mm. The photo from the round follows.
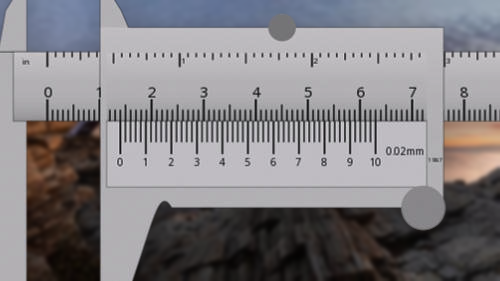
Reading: 14.0 mm
